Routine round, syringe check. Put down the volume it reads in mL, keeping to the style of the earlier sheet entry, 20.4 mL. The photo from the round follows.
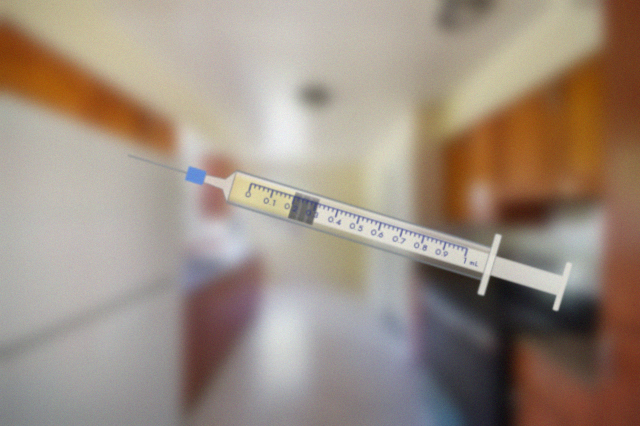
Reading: 0.2 mL
